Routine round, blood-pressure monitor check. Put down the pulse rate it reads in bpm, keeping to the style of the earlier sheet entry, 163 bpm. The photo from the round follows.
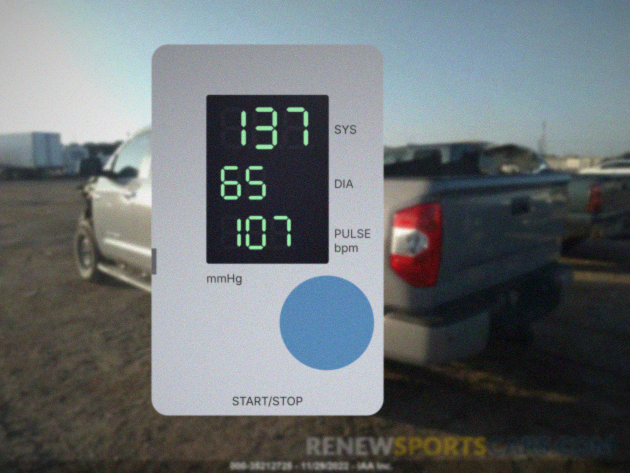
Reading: 107 bpm
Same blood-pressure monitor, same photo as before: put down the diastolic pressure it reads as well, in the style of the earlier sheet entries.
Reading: 65 mmHg
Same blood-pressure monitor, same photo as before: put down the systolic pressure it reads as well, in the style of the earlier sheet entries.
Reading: 137 mmHg
